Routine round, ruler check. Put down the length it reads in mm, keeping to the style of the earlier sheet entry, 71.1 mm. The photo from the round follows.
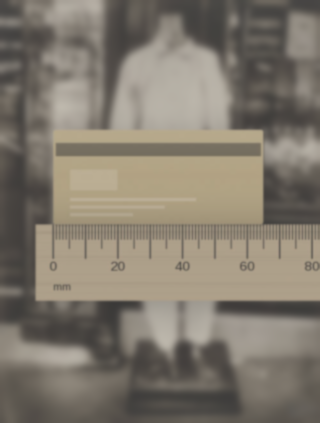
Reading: 65 mm
